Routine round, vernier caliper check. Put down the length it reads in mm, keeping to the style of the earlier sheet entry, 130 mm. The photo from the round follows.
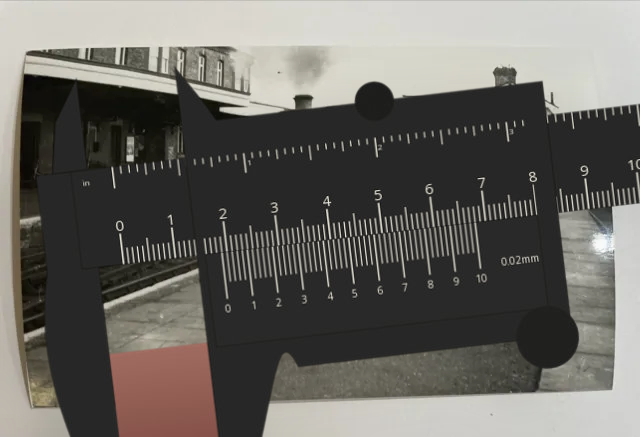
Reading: 19.0 mm
